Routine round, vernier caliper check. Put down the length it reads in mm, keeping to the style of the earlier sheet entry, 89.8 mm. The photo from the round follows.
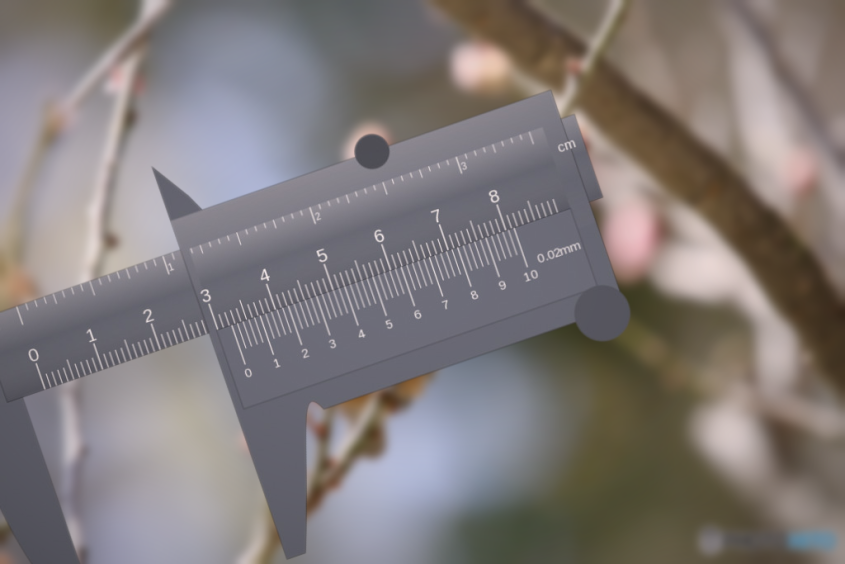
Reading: 32.4 mm
